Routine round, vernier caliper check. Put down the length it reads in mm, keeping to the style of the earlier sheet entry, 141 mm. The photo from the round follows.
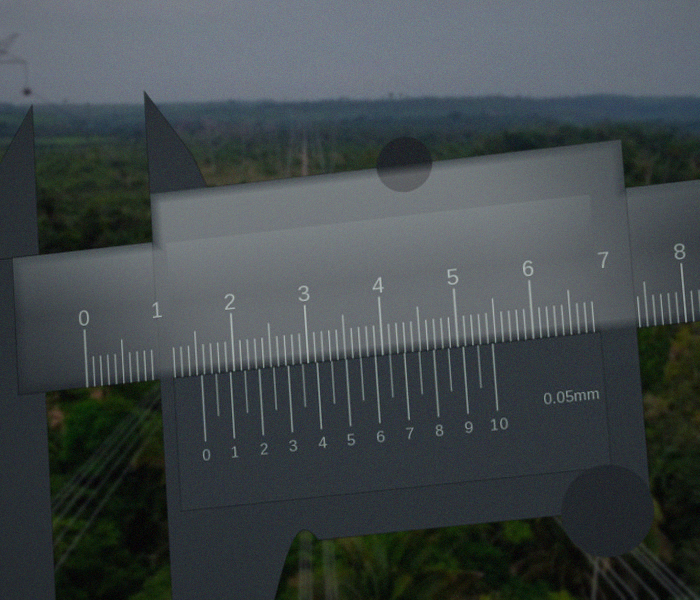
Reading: 15.6 mm
